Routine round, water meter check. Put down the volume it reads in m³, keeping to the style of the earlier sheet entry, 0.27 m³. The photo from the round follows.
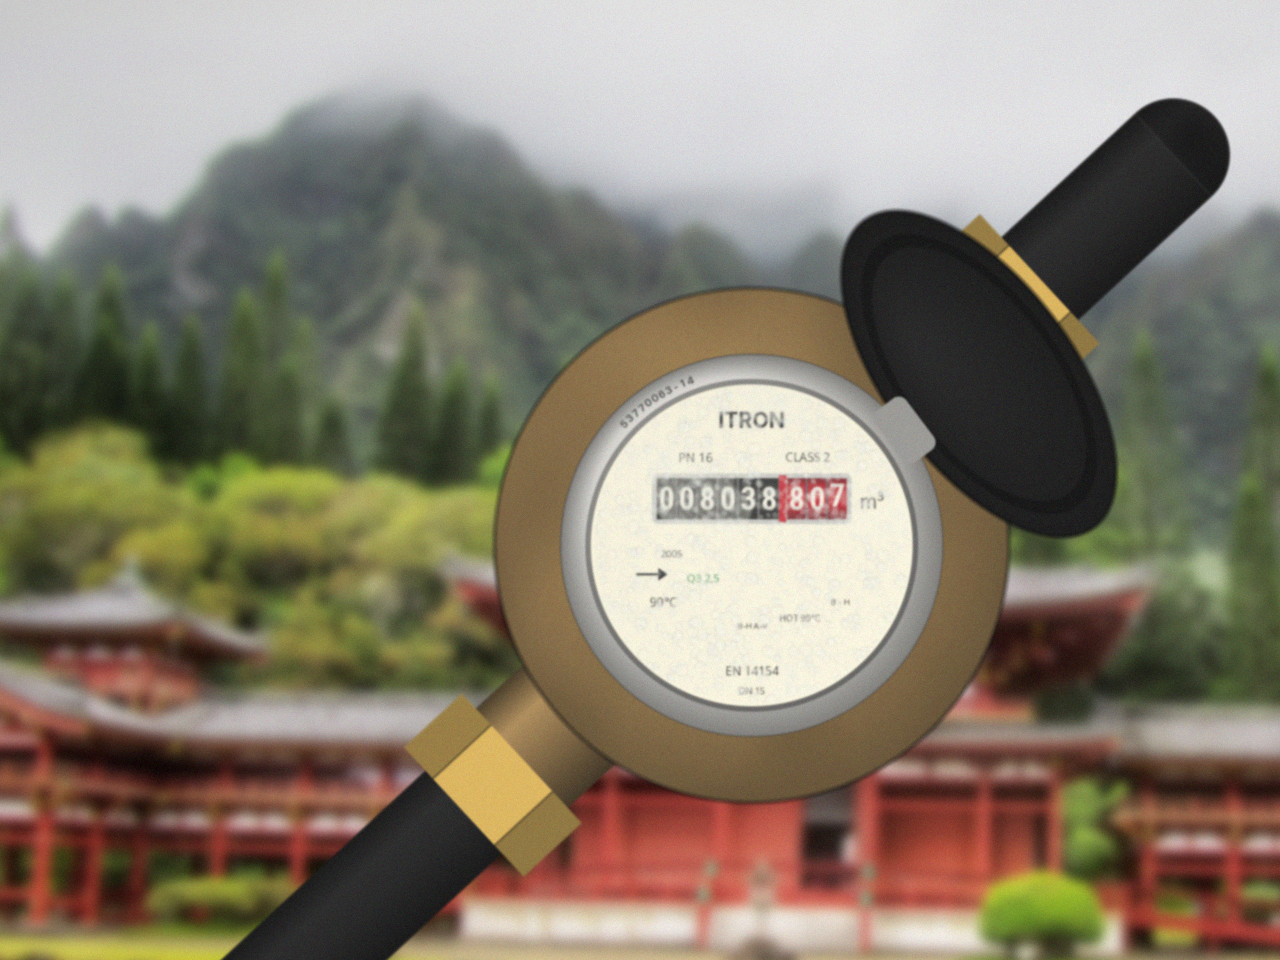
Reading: 8038.807 m³
